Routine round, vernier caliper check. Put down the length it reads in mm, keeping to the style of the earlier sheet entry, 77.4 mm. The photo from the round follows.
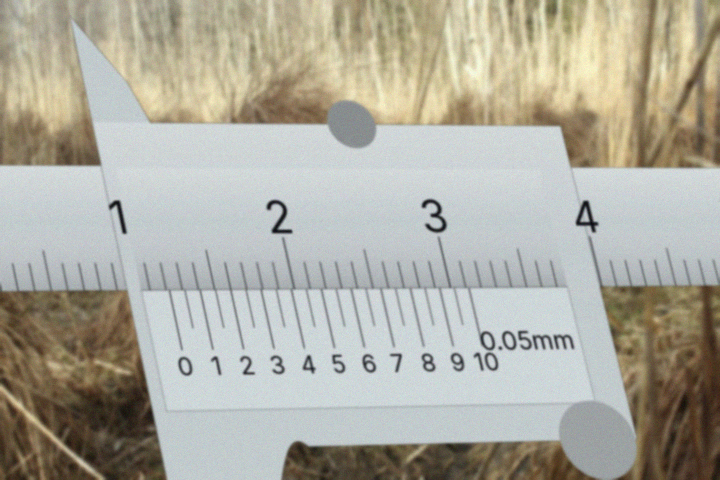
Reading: 12.2 mm
